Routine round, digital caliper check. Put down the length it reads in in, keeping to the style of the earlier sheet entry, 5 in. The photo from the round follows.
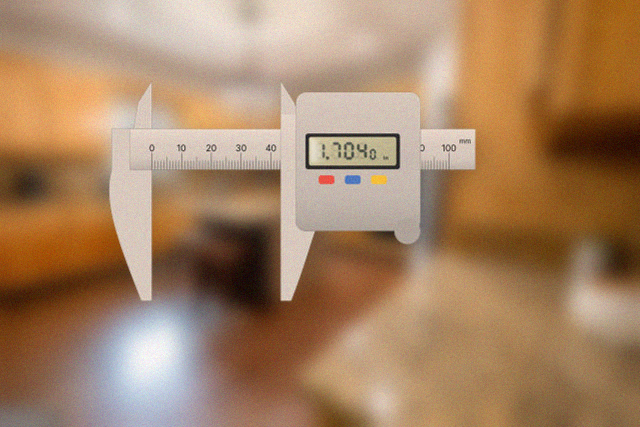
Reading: 1.7040 in
